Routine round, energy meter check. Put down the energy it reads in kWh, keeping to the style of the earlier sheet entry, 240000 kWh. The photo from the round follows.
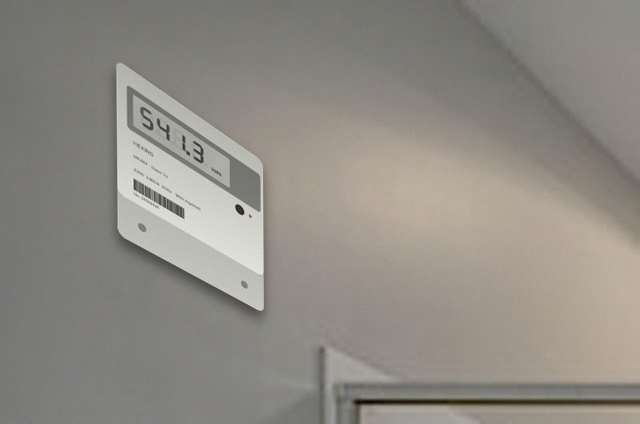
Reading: 541.3 kWh
